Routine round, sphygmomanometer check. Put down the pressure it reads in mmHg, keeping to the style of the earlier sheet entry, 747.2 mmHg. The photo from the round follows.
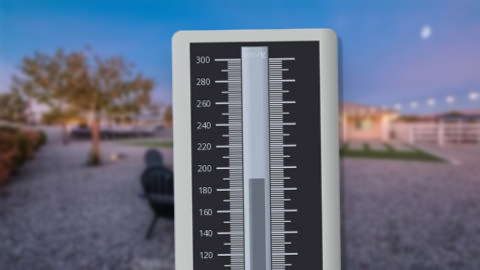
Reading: 190 mmHg
